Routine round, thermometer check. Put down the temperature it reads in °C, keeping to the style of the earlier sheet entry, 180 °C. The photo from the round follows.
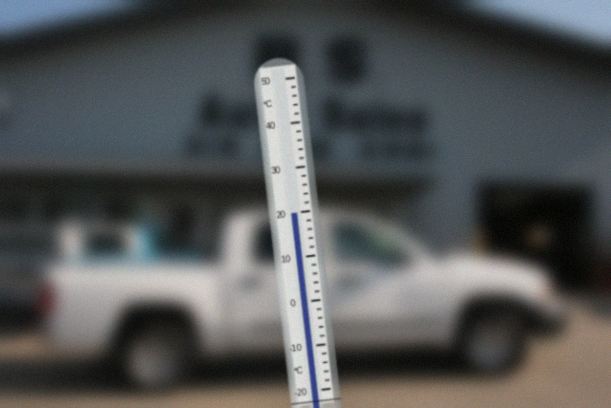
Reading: 20 °C
